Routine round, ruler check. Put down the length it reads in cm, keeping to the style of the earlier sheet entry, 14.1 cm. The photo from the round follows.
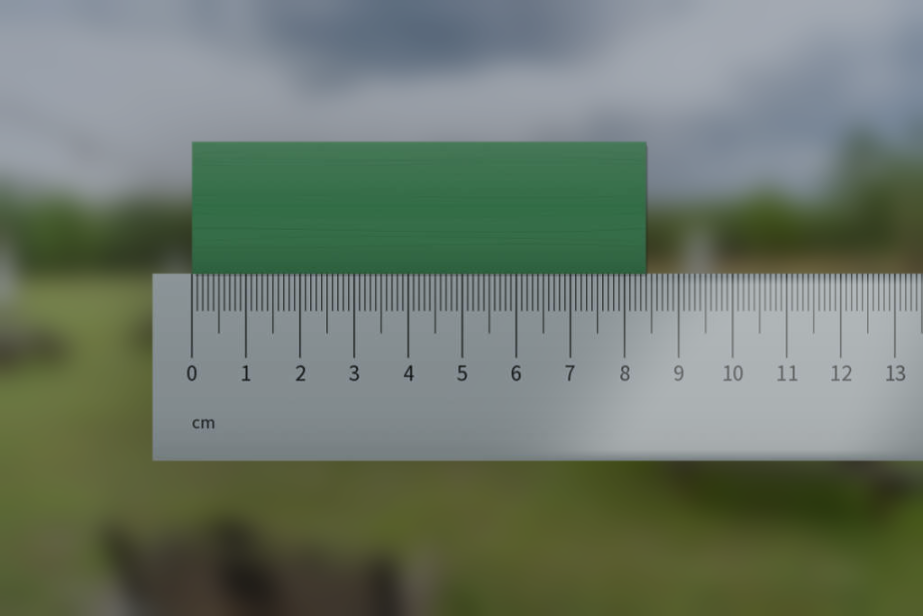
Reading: 8.4 cm
